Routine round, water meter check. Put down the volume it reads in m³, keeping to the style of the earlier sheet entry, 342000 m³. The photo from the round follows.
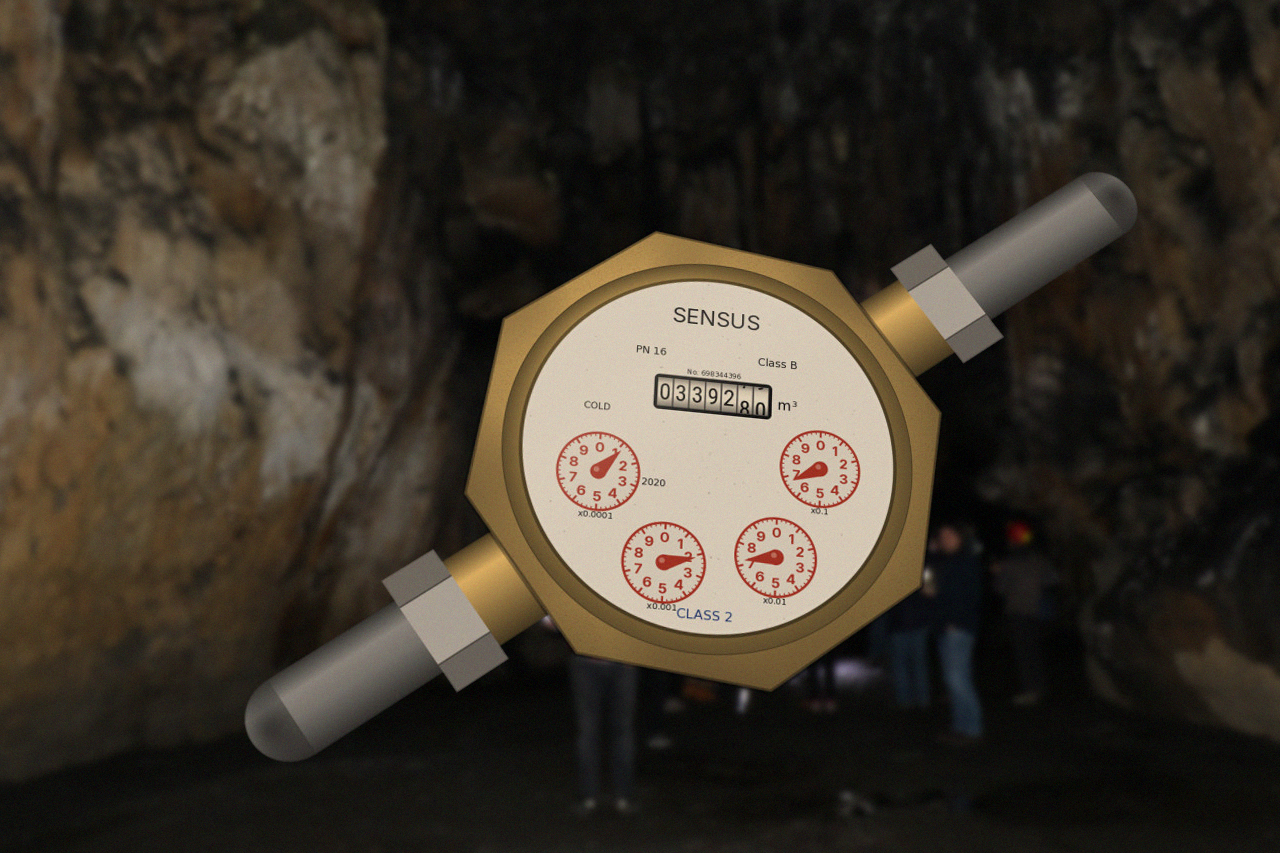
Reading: 339279.6721 m³
